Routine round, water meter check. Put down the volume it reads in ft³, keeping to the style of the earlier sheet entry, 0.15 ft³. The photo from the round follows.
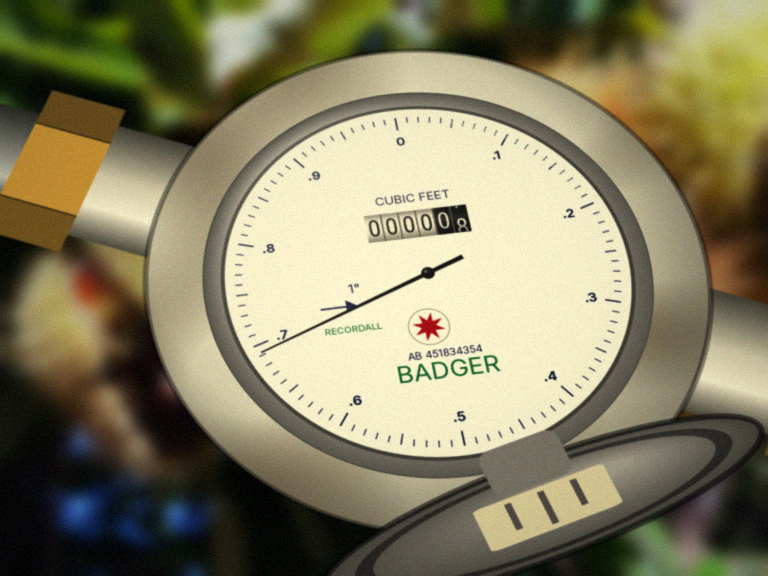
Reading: 7.69 ft³
